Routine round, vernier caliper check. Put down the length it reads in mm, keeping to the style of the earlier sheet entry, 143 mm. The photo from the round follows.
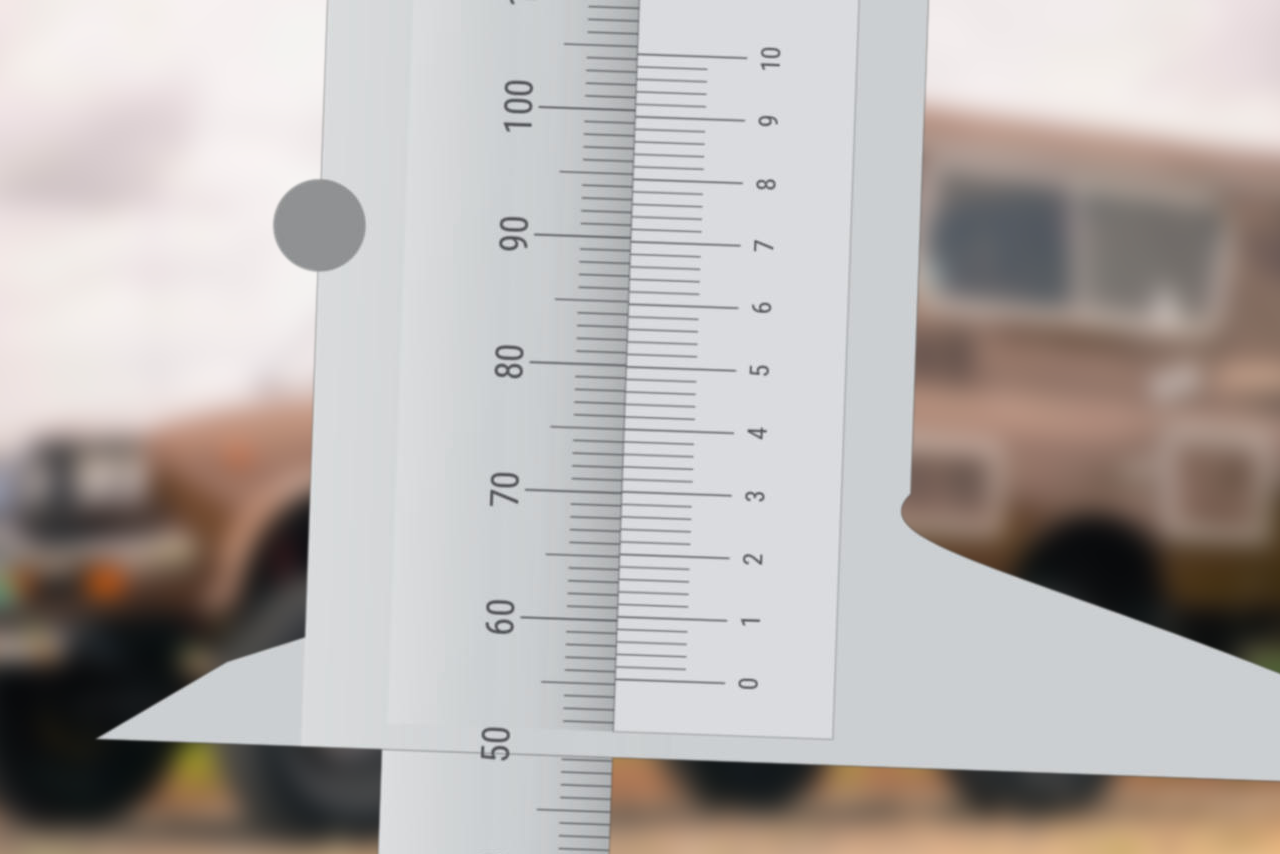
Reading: 55.4 mm
